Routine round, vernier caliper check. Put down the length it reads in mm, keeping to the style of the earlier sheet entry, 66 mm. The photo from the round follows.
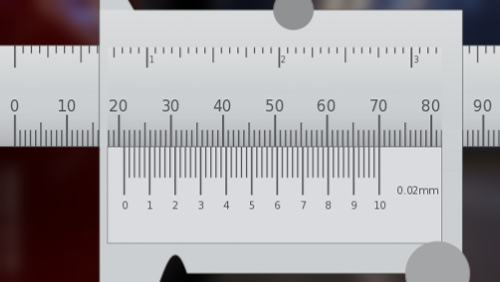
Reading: 21.0 mm
